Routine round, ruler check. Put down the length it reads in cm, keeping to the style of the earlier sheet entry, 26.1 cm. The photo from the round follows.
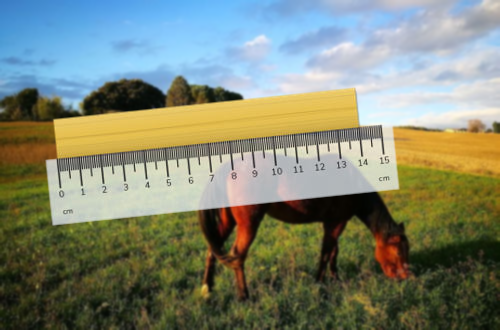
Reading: 14 cm
